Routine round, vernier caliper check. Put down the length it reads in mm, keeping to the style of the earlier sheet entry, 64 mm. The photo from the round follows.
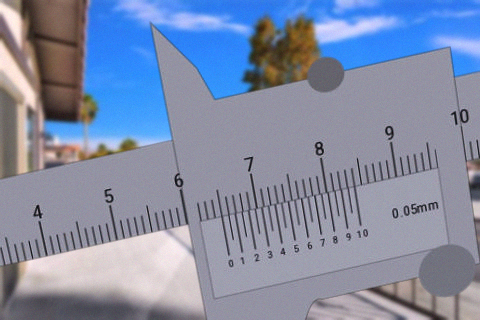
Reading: 65.0 mm
